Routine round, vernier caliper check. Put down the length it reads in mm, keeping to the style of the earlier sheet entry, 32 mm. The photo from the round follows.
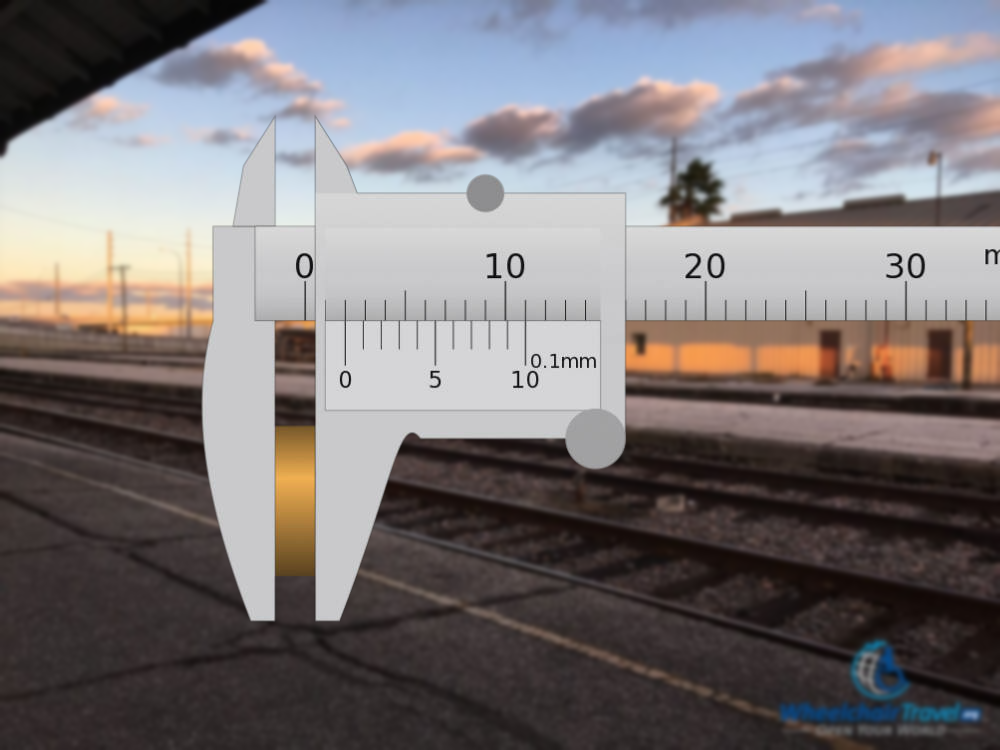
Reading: 2.0 mm
